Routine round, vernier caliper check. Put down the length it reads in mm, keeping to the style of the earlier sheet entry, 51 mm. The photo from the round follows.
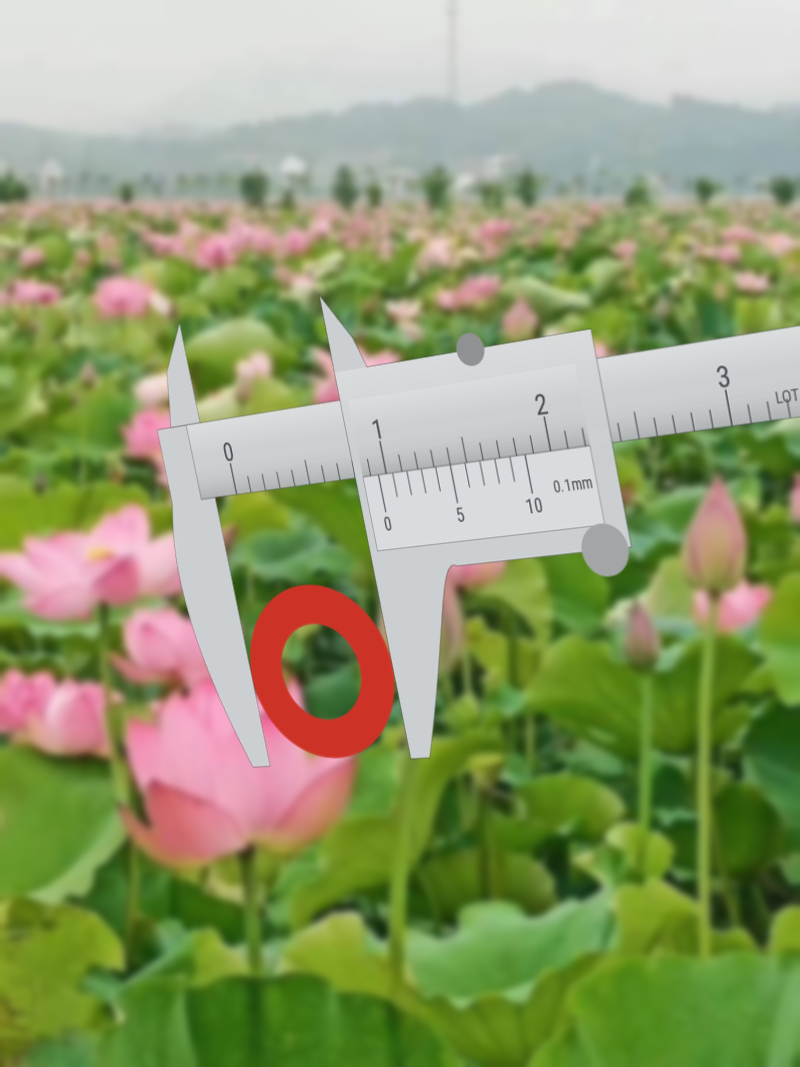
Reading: 9.5 mm
